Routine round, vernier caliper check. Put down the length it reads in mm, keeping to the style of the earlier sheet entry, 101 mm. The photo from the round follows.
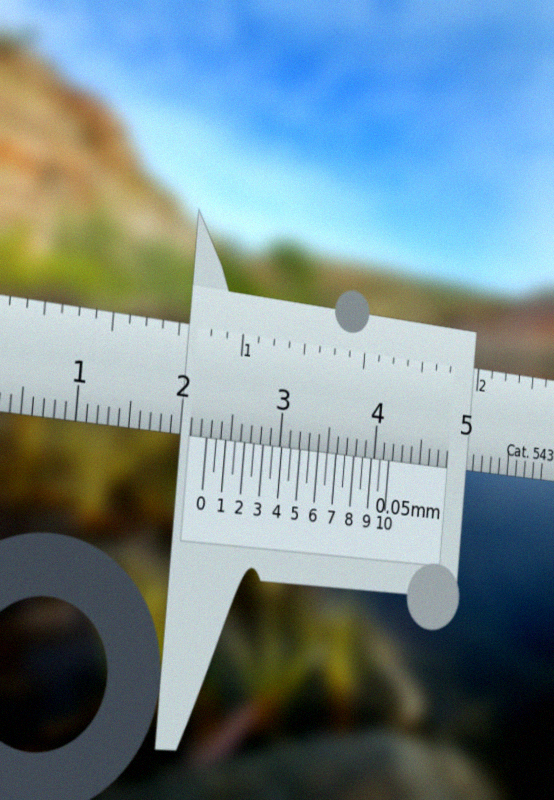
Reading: 22.6 mm
